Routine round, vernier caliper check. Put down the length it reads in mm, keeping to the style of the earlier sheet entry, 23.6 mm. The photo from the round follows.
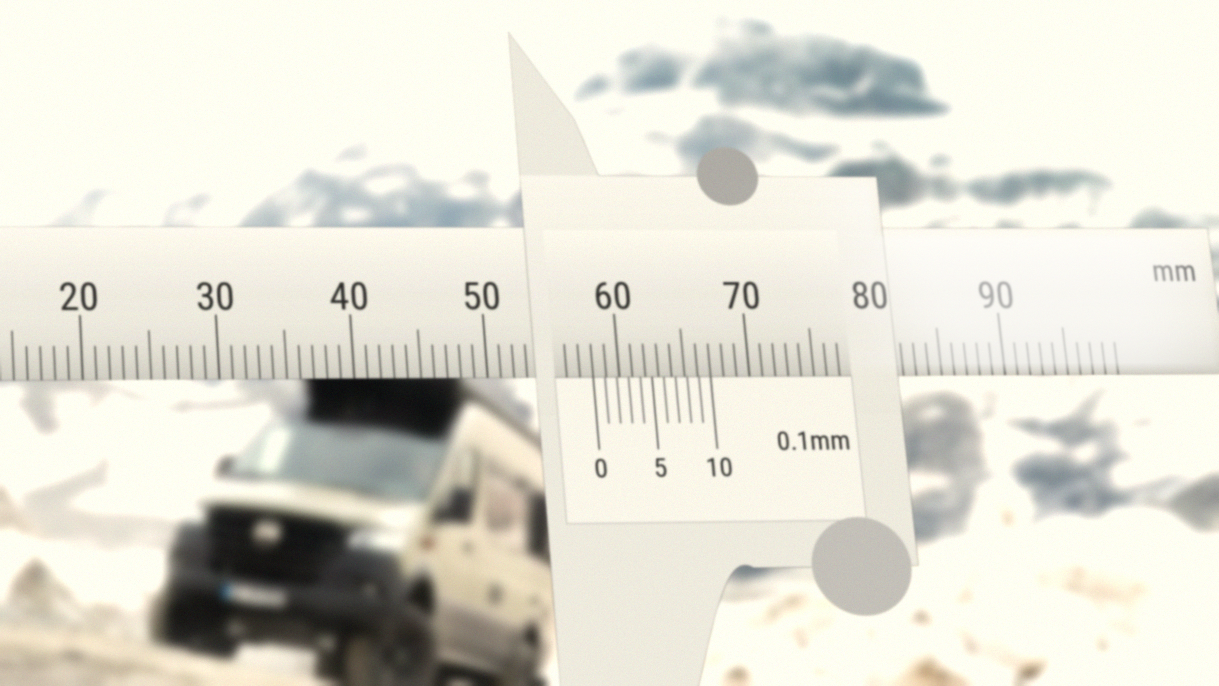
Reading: 58.0 mm
